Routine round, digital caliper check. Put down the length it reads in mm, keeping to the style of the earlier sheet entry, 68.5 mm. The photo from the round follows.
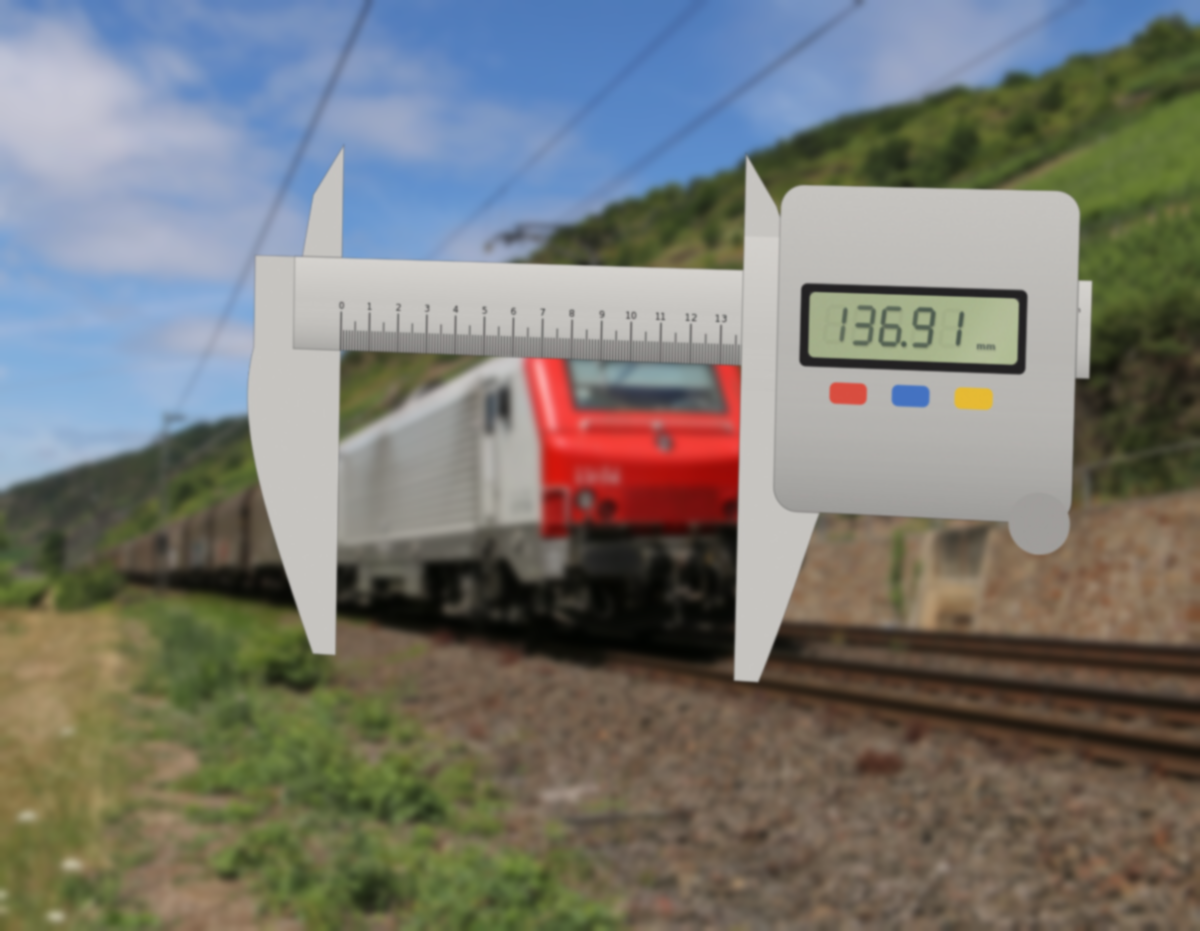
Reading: 136.91 mm
